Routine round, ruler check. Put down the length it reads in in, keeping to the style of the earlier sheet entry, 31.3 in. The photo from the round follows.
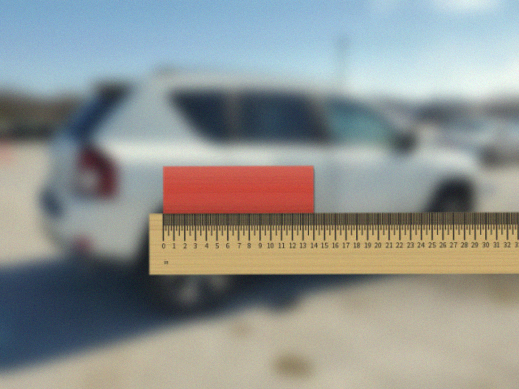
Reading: 14 in
